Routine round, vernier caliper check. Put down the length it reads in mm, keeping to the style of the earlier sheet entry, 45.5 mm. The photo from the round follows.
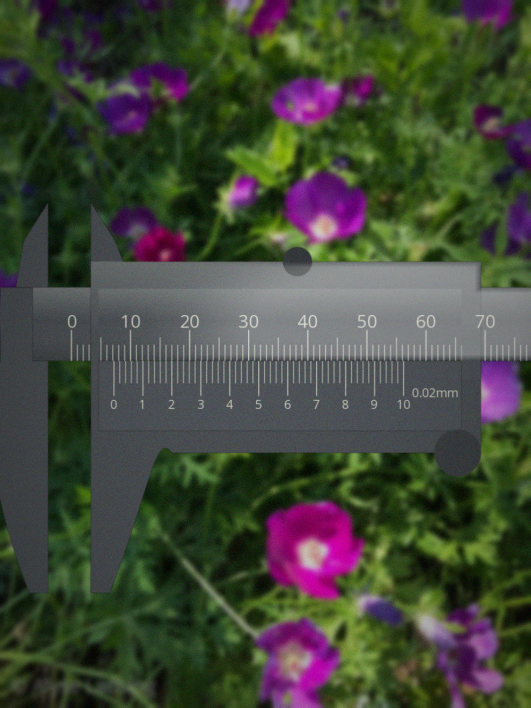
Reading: 7.2 mm
